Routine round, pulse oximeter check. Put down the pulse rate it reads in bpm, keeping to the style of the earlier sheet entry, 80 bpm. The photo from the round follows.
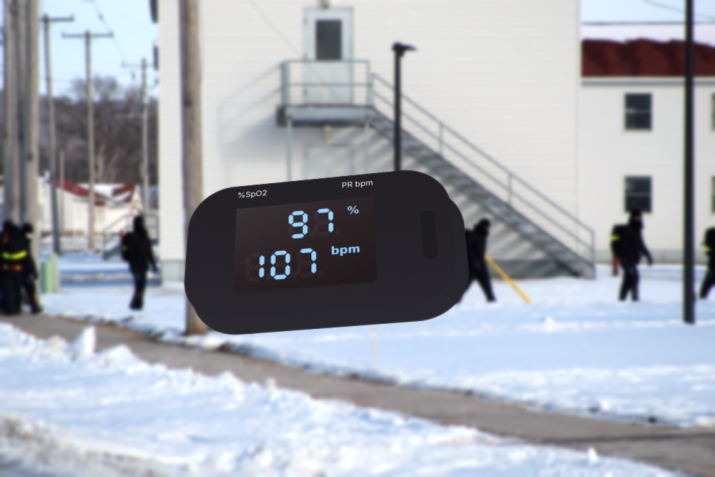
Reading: 107 bpm
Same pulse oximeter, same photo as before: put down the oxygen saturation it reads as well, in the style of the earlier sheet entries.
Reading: 97 %
